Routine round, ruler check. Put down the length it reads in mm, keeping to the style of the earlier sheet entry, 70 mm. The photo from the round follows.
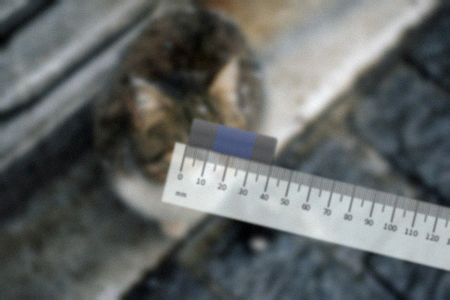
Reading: 40 mm
